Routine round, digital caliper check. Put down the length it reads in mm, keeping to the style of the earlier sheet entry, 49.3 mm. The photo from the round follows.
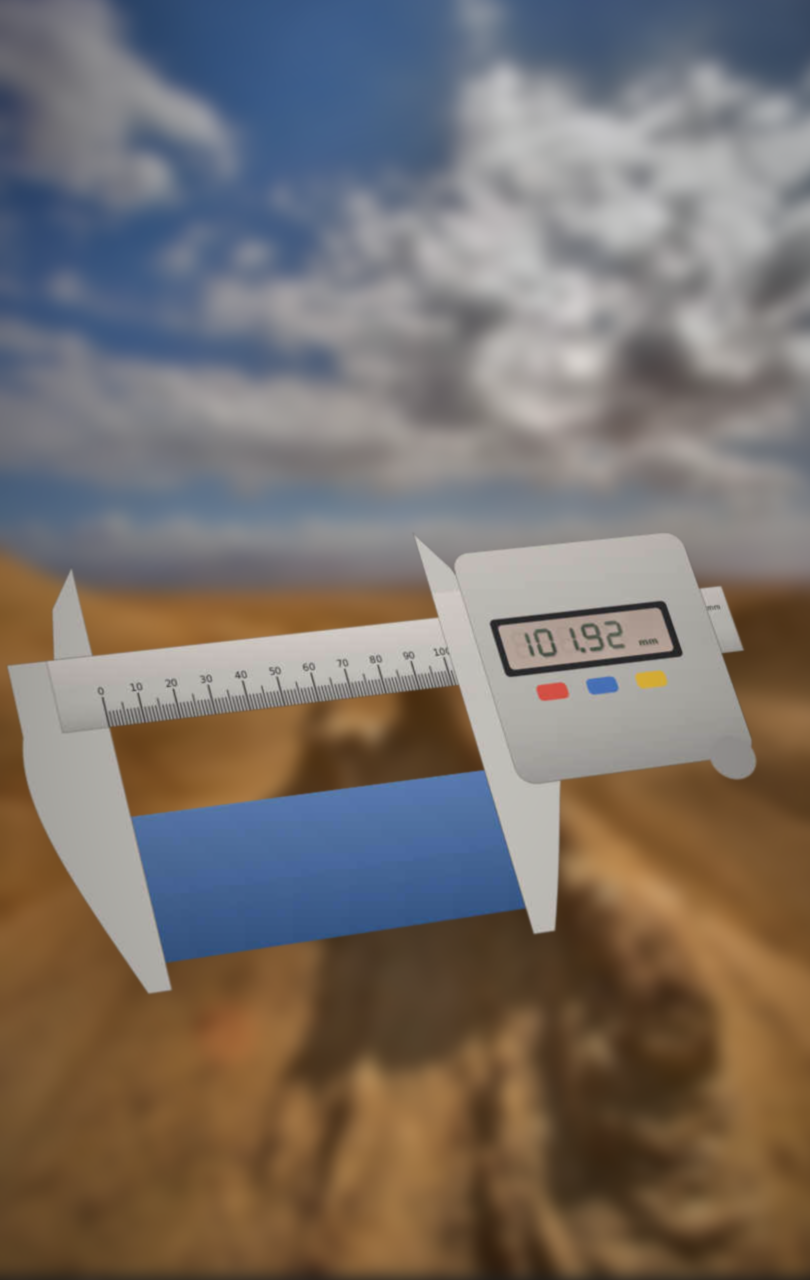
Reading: 101.92 mm
